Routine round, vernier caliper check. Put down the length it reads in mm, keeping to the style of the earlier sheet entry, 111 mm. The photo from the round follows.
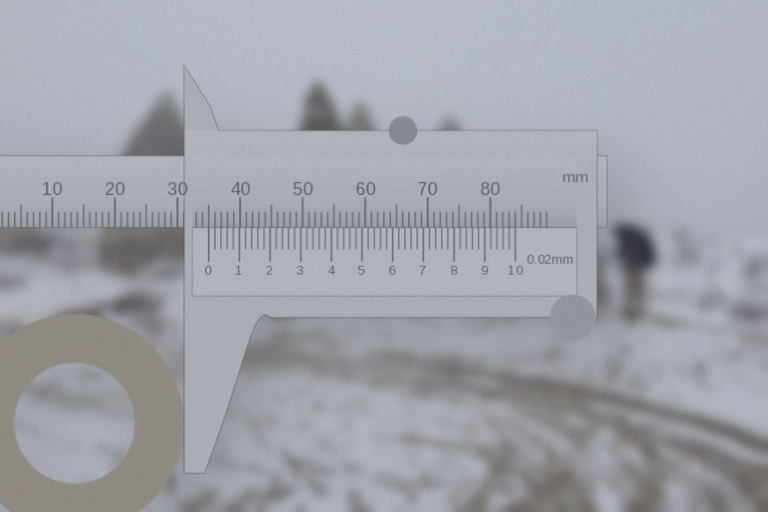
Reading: 35.0 mm
